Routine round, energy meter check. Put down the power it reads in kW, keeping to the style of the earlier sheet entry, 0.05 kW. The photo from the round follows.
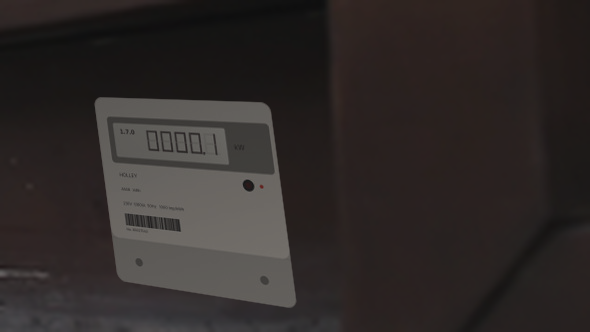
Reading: 0.1 kW
